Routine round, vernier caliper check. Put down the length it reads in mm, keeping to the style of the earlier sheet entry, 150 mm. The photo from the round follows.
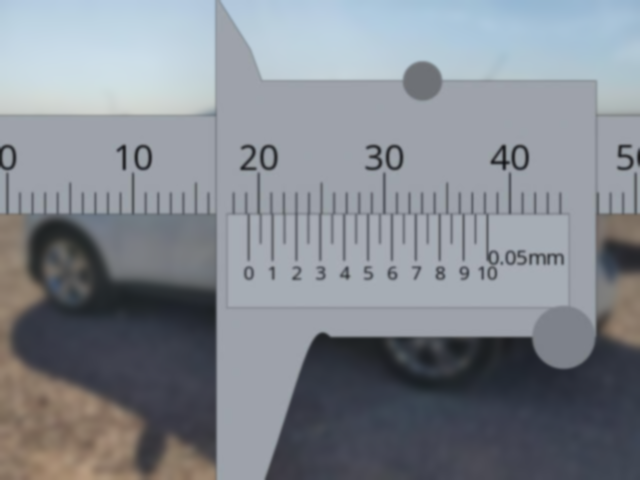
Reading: 19.2 mm
